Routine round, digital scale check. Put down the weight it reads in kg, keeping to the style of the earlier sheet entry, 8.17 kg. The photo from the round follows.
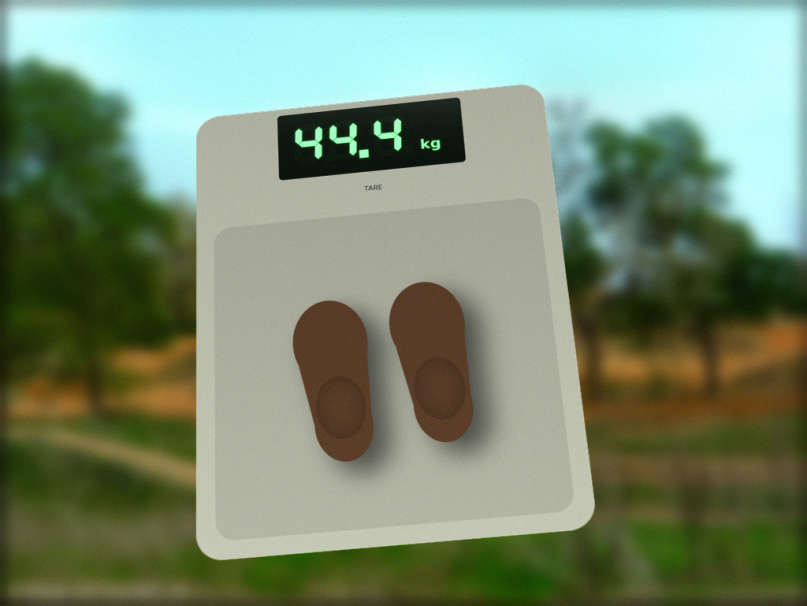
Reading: 44.4 kg
